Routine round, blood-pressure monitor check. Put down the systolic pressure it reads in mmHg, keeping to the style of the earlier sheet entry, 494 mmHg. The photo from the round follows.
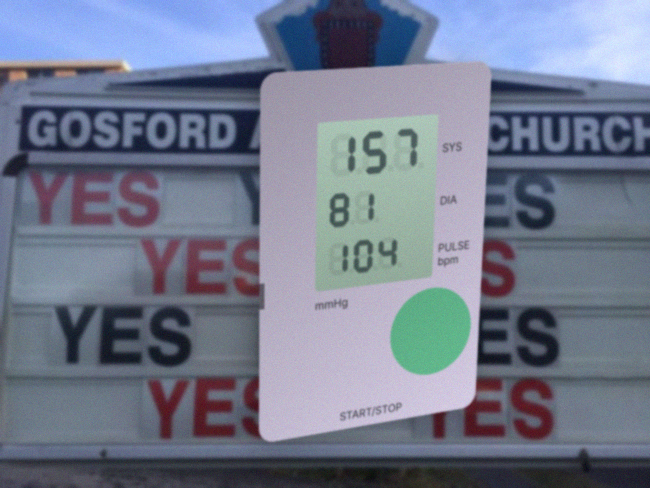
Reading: 157 mmHg
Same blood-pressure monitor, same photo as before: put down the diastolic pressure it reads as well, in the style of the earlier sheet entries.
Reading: 81 mmHg
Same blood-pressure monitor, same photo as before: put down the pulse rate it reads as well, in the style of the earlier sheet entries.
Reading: 104 bpm
